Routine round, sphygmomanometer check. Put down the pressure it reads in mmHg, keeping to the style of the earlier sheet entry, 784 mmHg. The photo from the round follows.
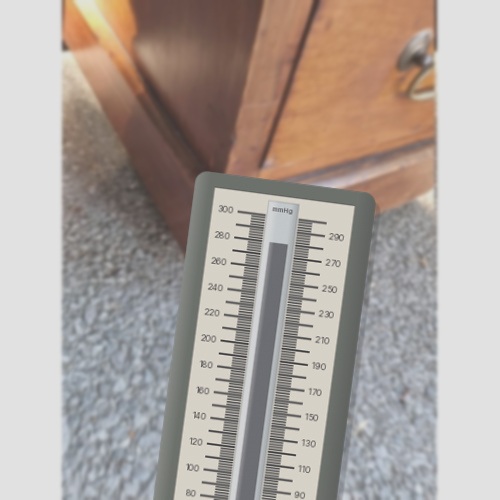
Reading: 280 mmHg
